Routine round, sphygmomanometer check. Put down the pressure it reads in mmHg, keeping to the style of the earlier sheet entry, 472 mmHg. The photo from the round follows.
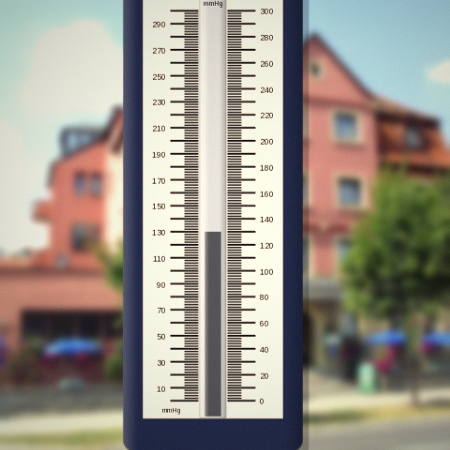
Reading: 130 mmHg
